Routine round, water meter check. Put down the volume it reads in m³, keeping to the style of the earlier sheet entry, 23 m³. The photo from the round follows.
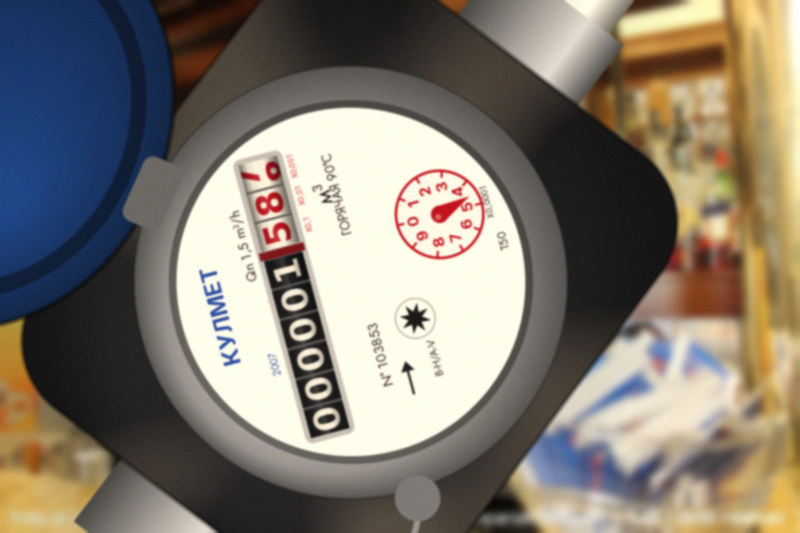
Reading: 1.5874 m³
